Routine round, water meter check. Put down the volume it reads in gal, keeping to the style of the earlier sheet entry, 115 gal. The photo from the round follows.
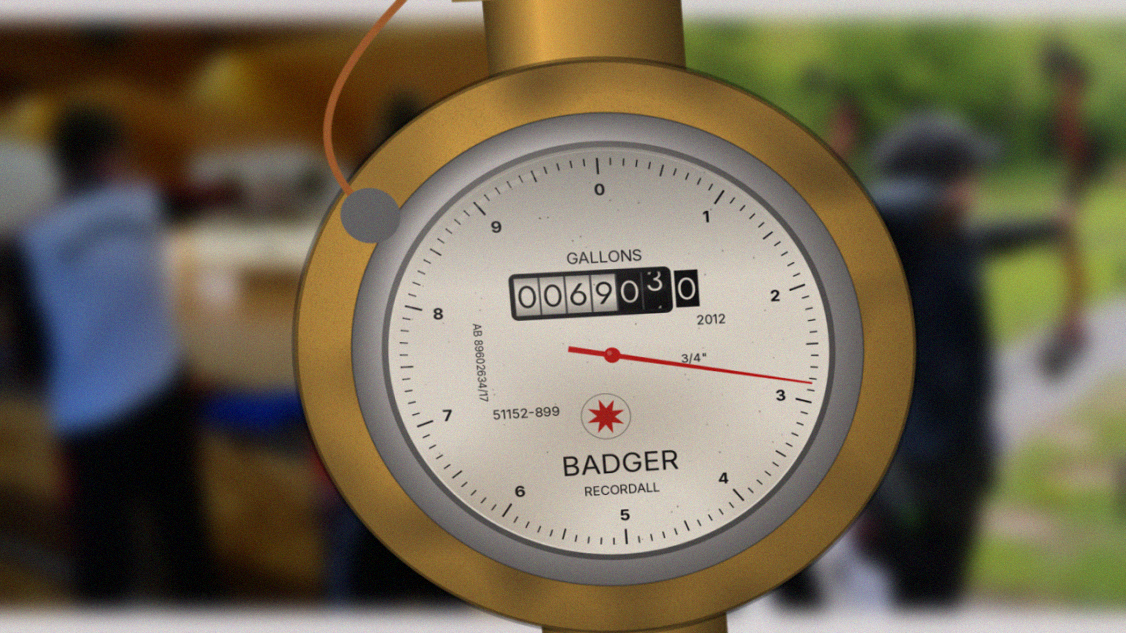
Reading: 69032.8 gal
